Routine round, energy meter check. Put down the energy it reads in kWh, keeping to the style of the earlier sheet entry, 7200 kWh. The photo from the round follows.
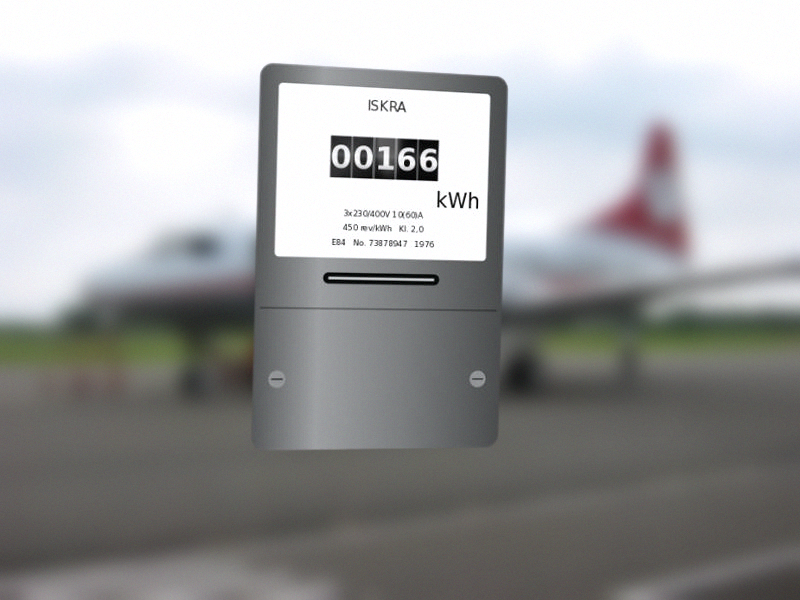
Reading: 166 kWh
